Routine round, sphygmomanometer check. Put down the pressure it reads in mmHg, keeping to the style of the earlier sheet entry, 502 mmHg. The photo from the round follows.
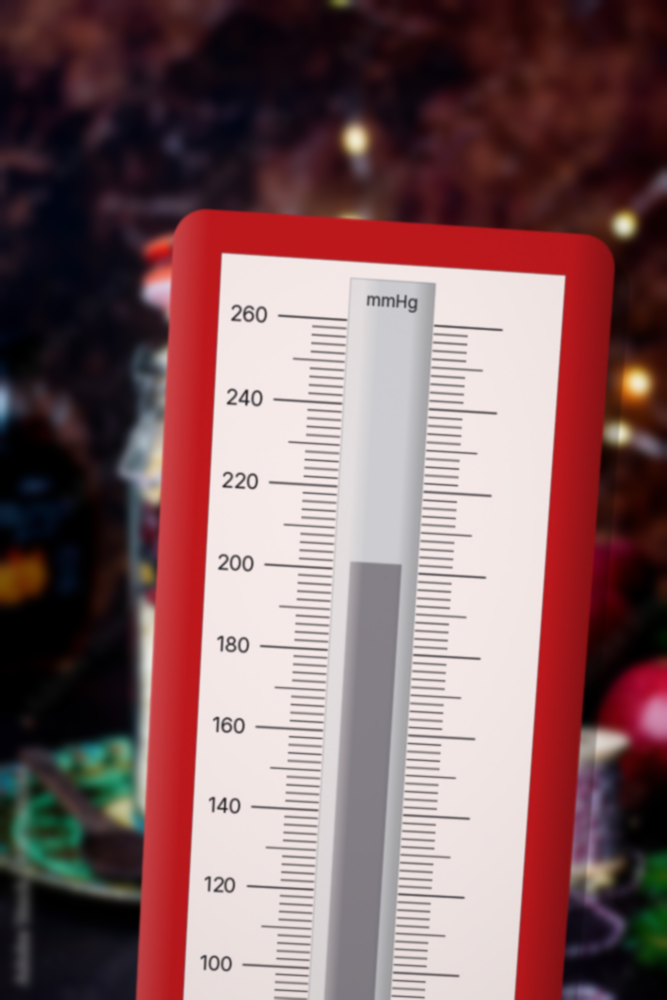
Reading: 202 mmHg
